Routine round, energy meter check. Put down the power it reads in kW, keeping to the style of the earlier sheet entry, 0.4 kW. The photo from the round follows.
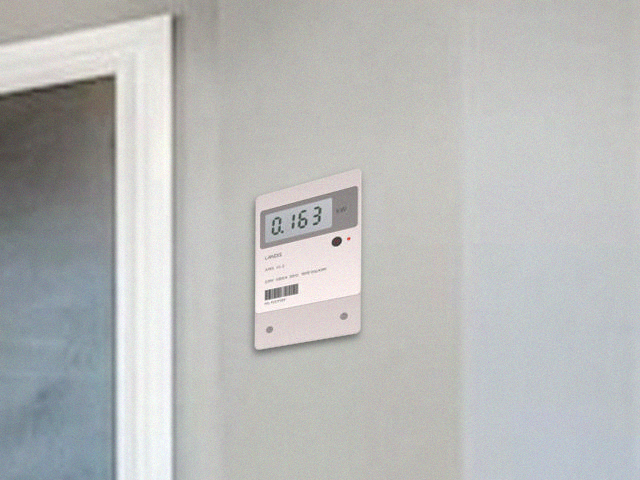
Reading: 0.163 kW
